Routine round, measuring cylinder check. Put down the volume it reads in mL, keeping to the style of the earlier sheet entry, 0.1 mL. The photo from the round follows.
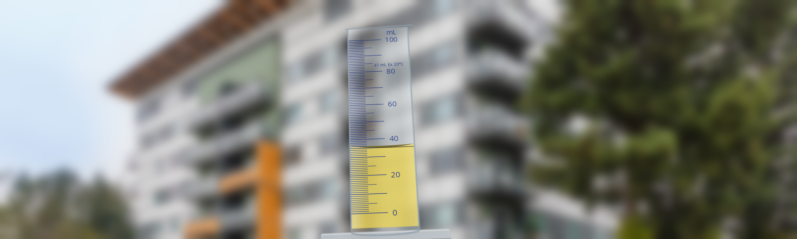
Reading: 35 mL
